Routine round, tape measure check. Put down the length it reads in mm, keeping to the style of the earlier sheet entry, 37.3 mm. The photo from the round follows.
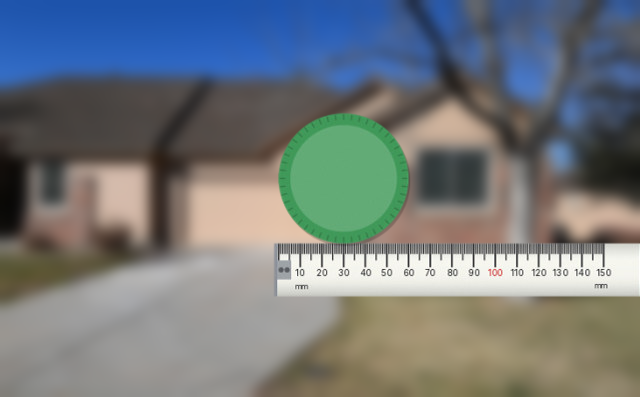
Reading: 60 mm
